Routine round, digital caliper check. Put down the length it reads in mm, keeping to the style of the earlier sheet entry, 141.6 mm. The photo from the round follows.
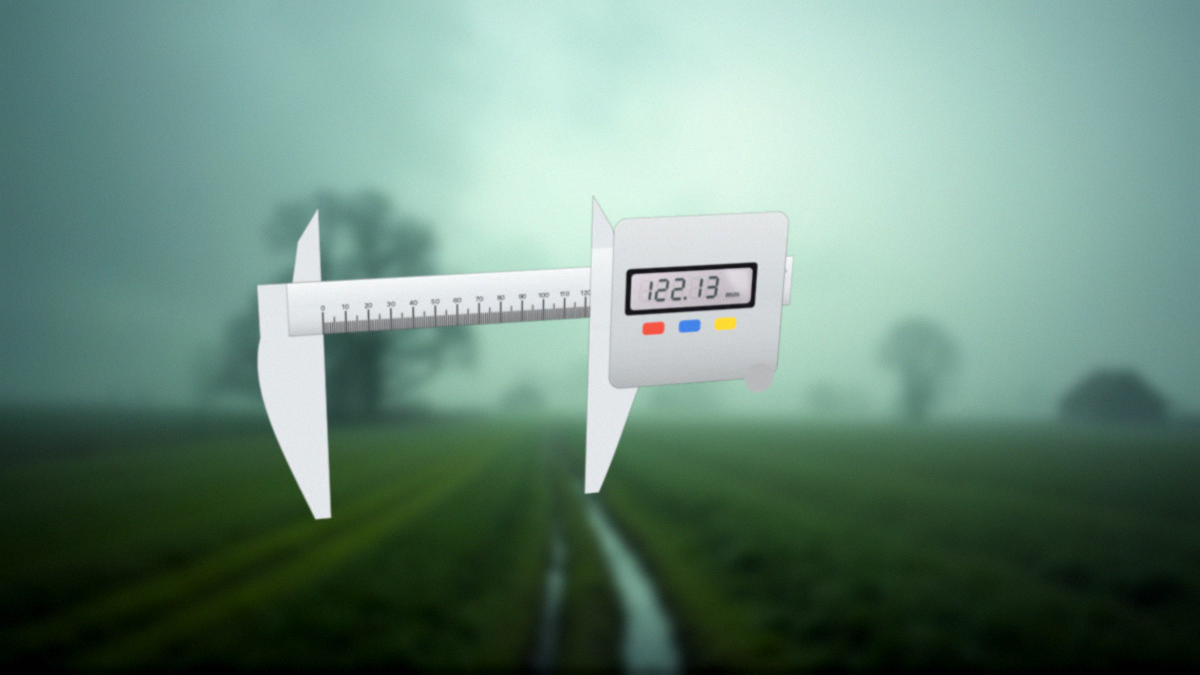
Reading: 122.13 mm
